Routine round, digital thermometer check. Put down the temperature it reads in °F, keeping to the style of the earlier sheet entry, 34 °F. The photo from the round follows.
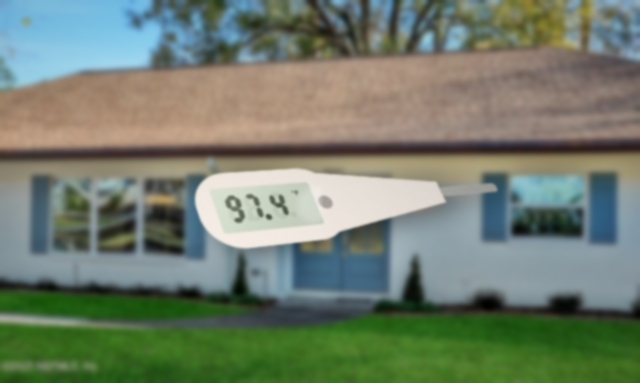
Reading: 97.4 °F
